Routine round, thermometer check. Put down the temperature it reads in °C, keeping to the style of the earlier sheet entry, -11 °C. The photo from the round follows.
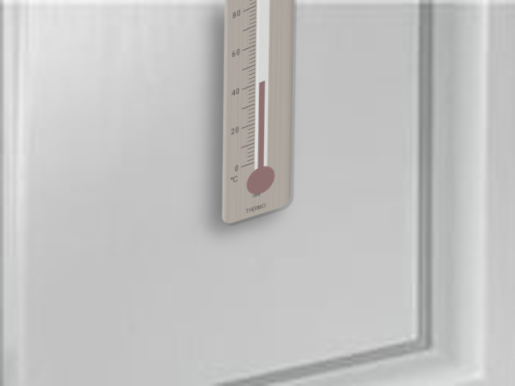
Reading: 40 °C
